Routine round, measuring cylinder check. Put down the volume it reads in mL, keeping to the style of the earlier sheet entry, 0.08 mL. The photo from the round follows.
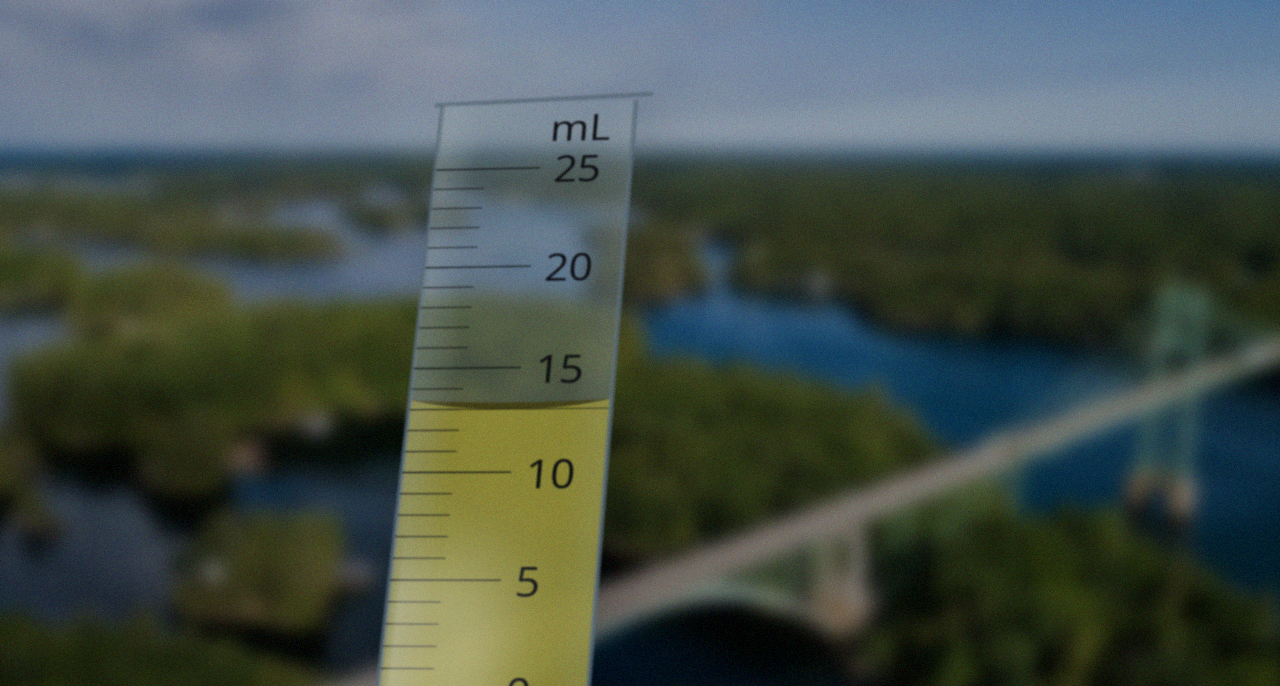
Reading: 13 mL
